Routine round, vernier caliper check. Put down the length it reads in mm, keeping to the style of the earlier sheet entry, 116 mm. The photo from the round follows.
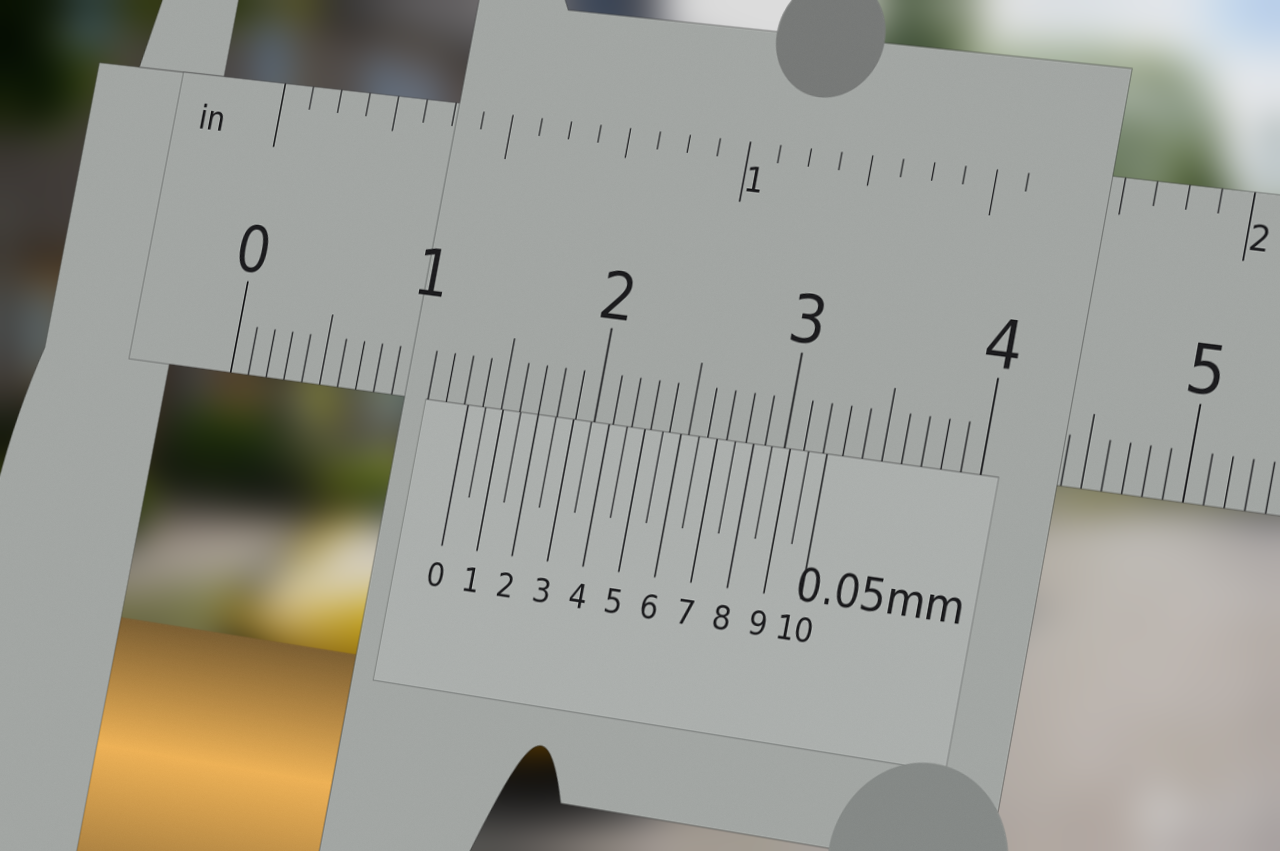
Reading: 13.2 mm
